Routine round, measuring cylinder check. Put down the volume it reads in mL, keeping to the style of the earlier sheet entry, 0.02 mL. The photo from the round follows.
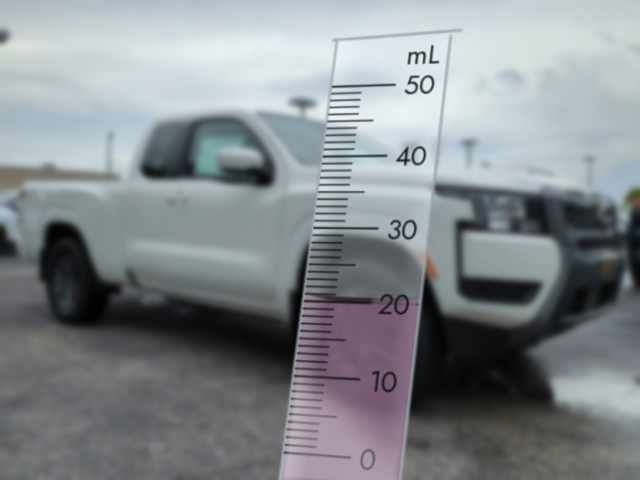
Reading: 20 mL
